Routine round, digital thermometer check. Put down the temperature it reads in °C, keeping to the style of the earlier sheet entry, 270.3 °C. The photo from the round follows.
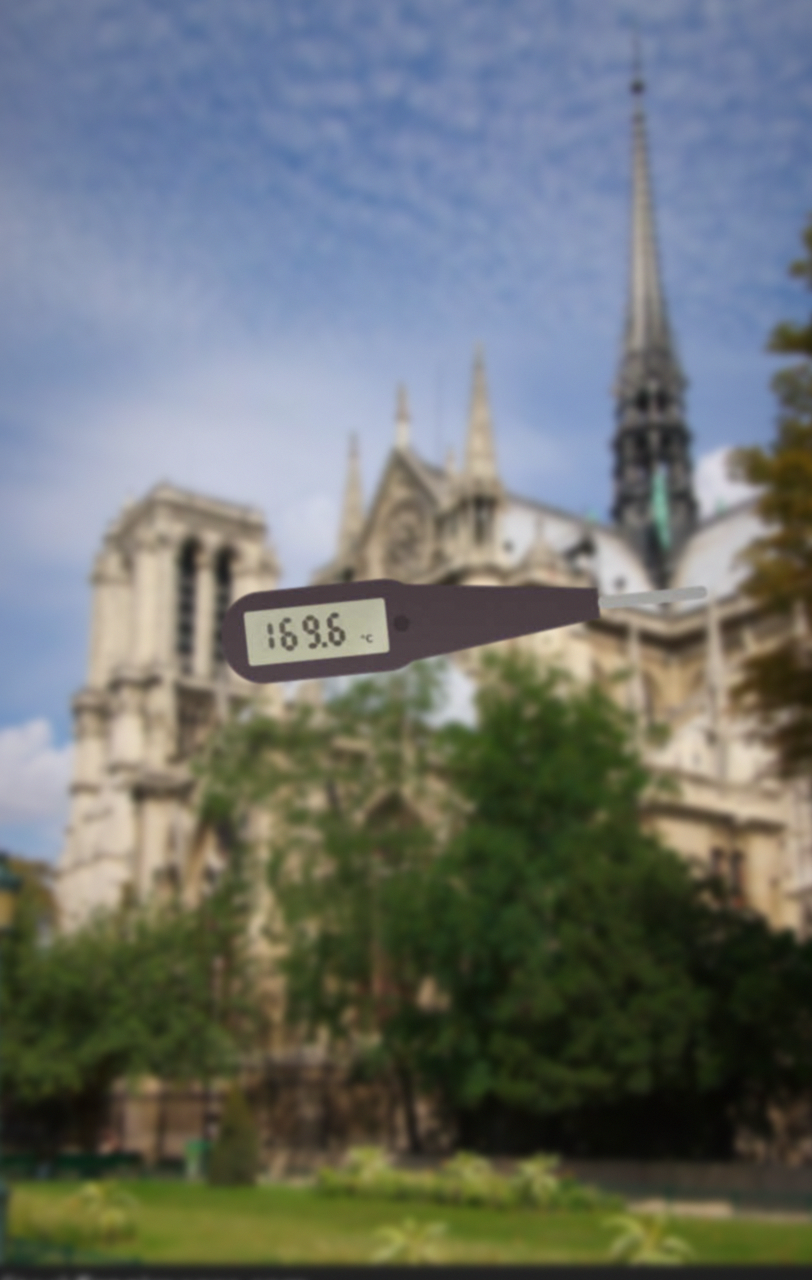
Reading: 169.6 °C
